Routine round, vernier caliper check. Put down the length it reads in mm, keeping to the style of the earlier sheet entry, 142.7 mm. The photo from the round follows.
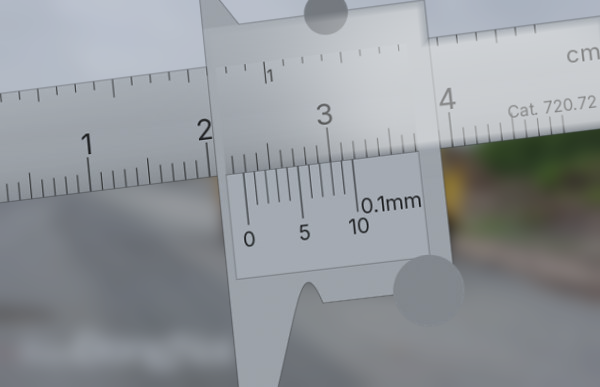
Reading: 22.8 mm
